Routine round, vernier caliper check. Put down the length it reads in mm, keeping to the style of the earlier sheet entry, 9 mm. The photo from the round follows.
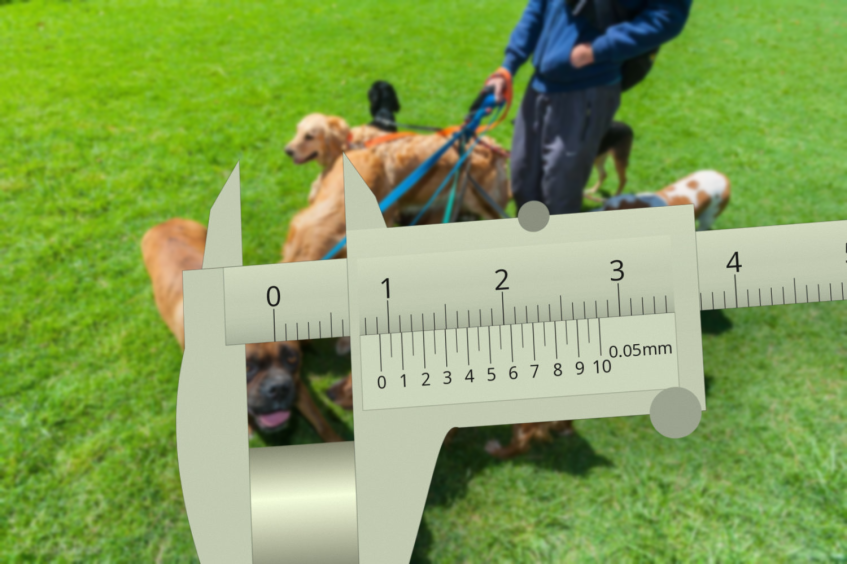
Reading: 9.2 mm
